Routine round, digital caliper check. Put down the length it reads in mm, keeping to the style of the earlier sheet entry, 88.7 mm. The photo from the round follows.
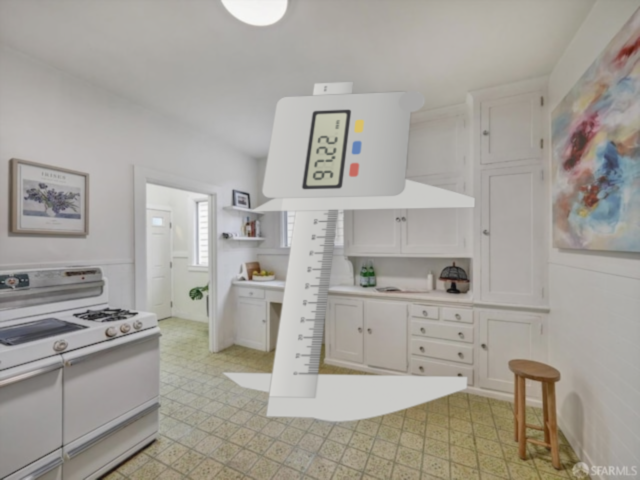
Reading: 97.22 mm
